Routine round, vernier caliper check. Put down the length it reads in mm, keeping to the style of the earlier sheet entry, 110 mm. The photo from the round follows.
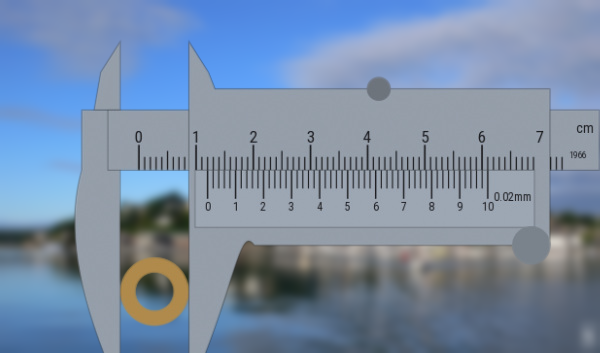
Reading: 12.0 mm
